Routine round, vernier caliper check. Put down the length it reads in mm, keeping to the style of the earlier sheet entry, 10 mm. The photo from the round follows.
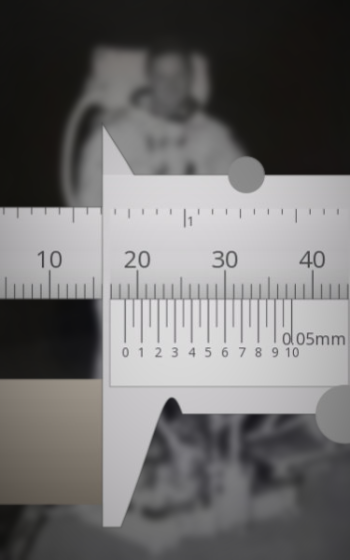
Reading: 18.6 mm
